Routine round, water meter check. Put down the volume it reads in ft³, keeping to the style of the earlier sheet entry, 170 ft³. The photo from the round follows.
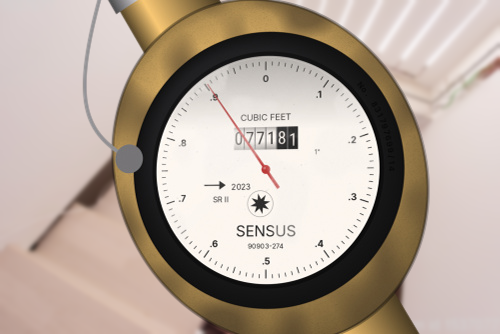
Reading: 77180.90 ft³
